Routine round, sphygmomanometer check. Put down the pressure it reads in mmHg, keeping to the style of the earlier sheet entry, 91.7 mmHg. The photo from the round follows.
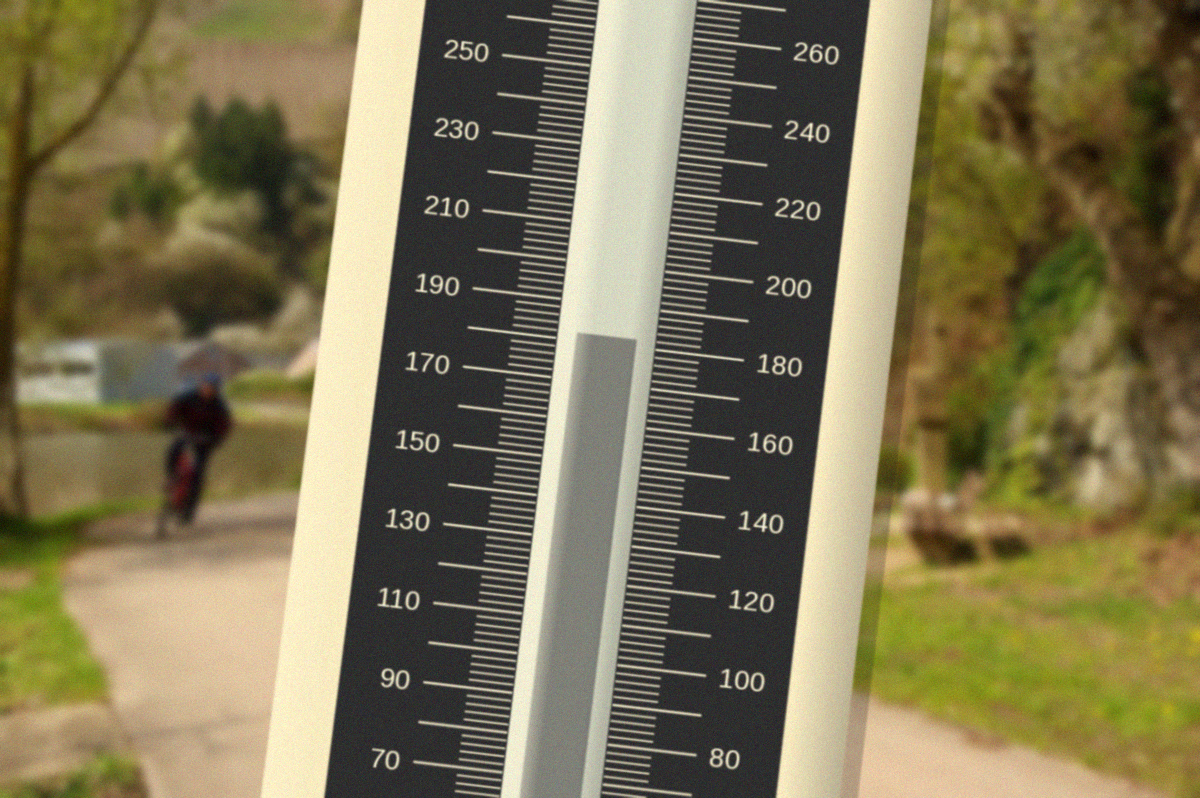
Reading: 182 mmHg
